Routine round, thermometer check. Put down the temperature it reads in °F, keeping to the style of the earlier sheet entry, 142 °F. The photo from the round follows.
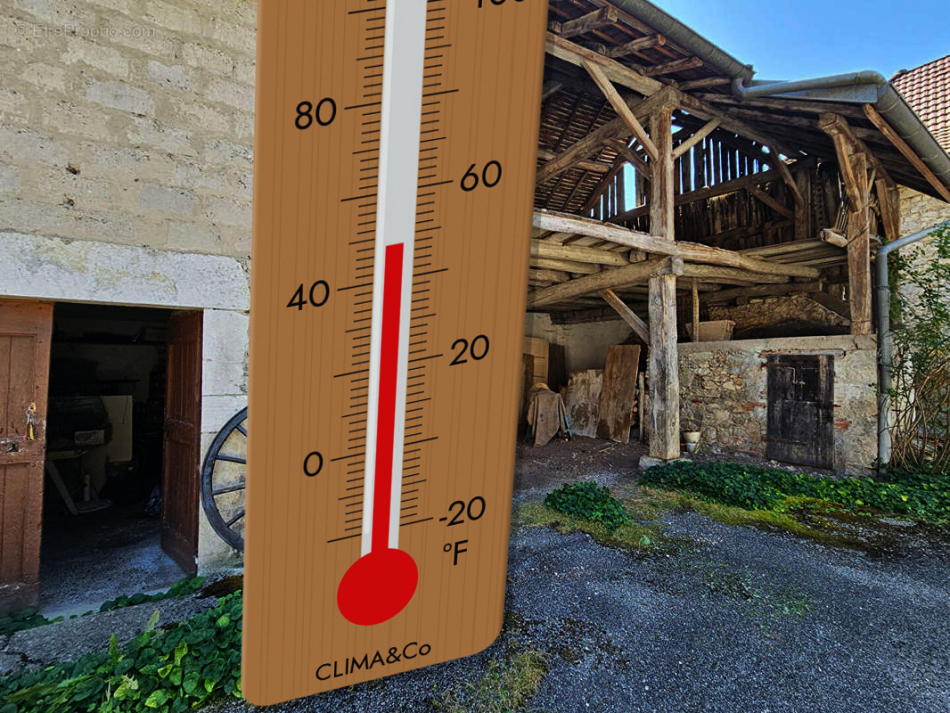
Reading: 48 °F
